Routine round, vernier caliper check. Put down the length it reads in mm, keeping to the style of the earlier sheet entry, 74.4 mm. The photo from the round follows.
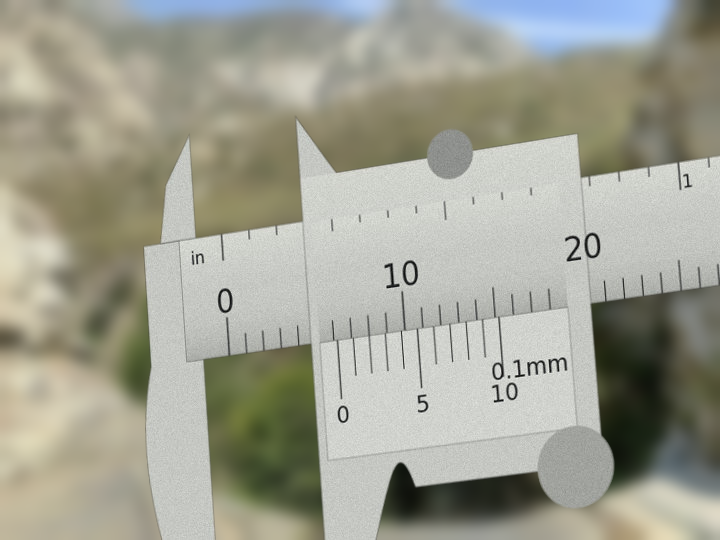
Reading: 6.2 mm
